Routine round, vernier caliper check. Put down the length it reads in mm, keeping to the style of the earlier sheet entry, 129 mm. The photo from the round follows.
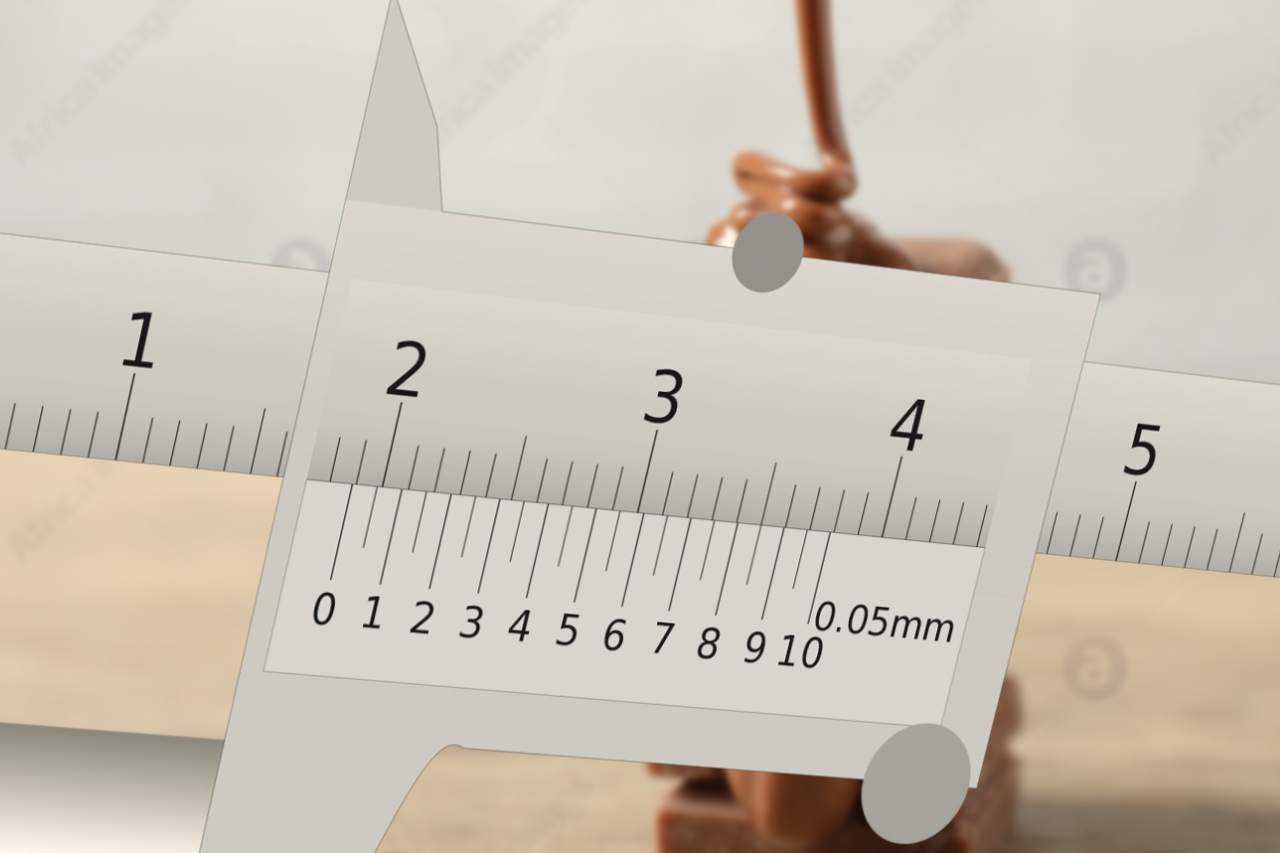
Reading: 18.85 mm
